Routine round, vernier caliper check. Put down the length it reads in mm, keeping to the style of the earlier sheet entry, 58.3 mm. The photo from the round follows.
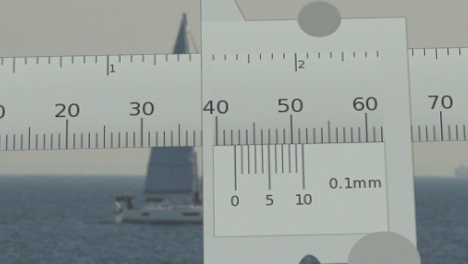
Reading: 42.4 mm
